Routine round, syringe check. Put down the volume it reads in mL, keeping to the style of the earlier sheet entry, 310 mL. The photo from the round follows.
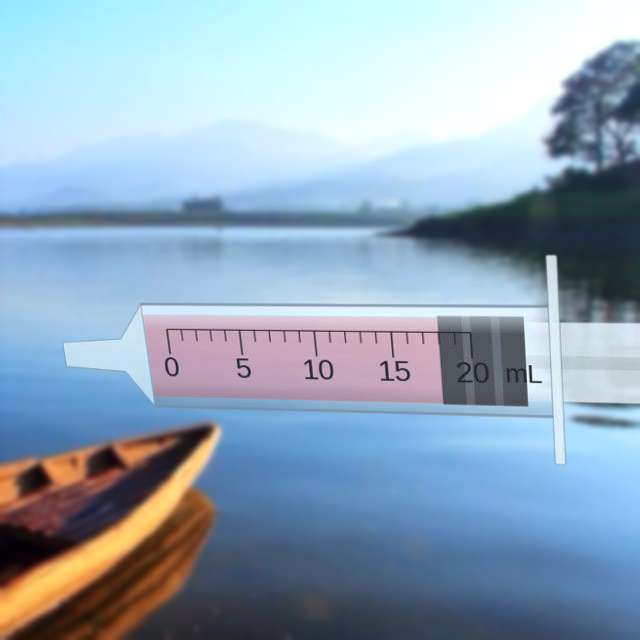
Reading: 18 mL
